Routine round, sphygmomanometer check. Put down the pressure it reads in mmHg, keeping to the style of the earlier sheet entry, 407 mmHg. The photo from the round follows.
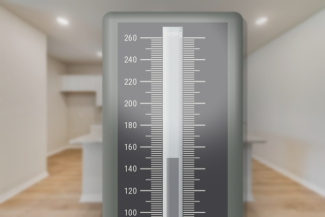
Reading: 150 mmHg
